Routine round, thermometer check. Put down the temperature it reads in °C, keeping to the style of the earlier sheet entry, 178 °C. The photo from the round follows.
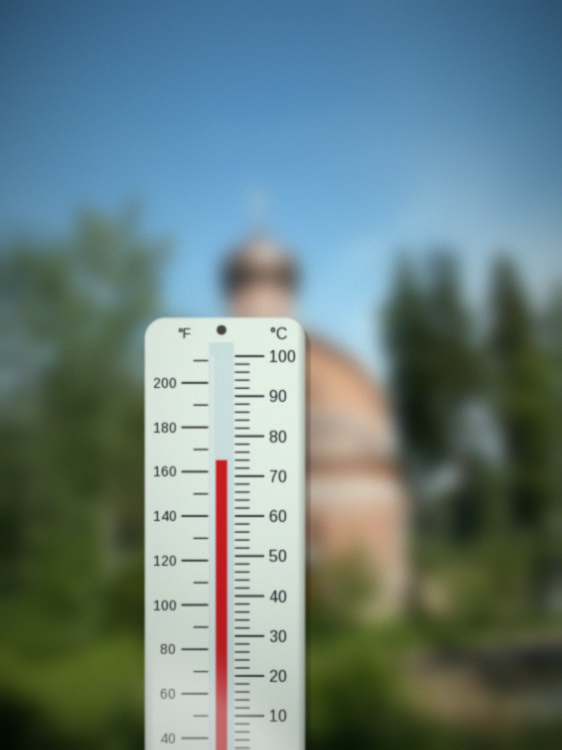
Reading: 74 °C
